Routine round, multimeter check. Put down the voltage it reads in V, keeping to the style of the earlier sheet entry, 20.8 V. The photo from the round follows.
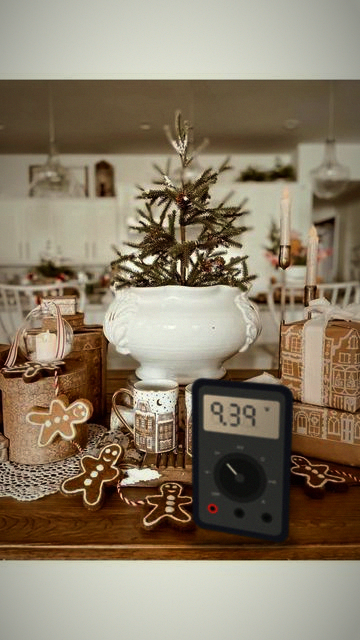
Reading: 9.39 V
